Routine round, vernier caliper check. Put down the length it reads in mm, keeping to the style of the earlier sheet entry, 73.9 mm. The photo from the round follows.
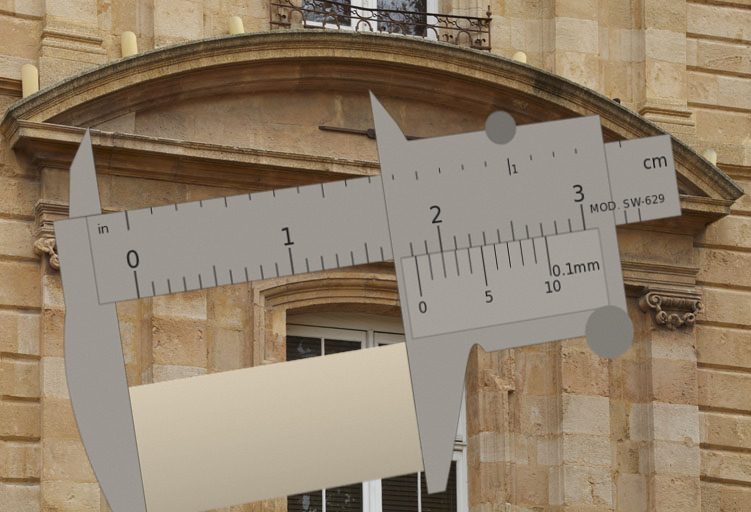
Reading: 18.2 mm
